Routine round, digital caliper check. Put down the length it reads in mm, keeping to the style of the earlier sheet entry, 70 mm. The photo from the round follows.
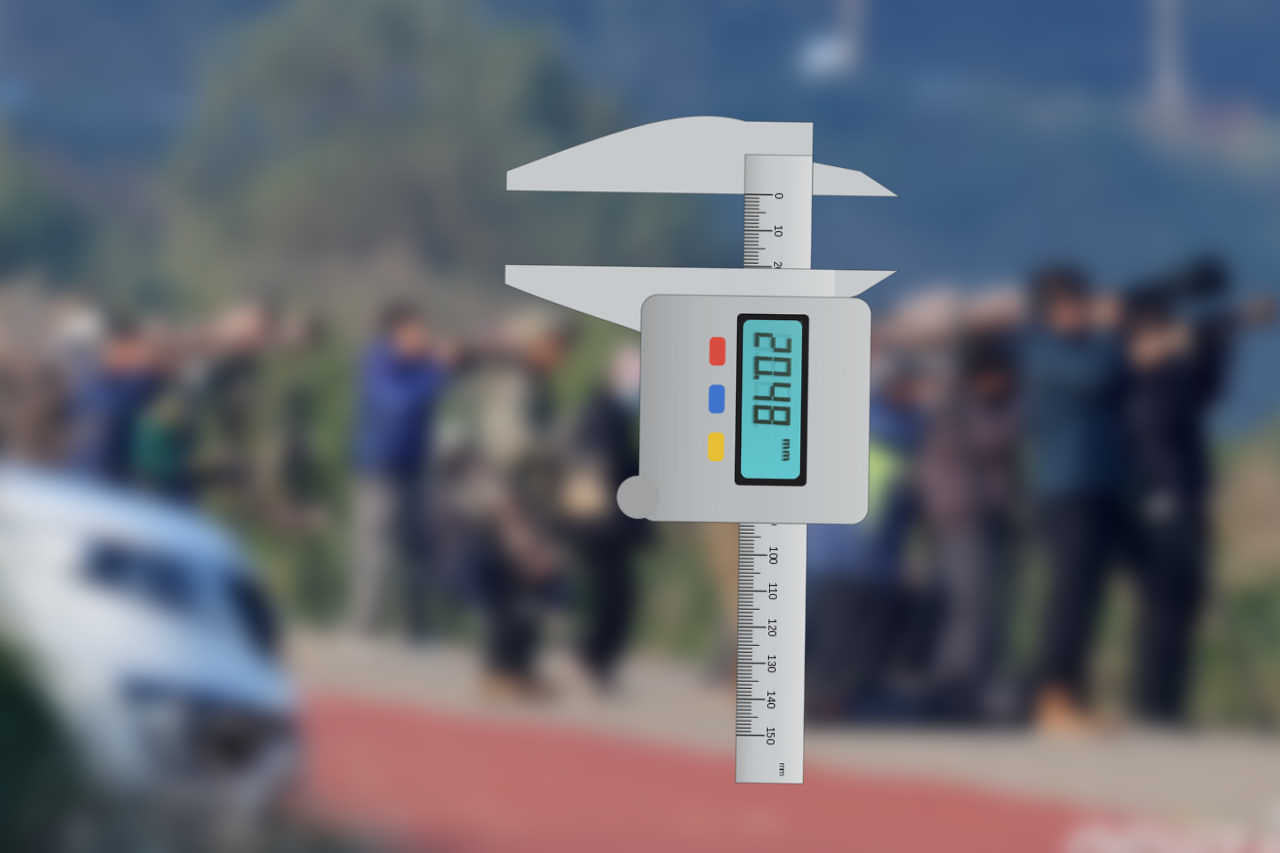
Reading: 20.48 mm
